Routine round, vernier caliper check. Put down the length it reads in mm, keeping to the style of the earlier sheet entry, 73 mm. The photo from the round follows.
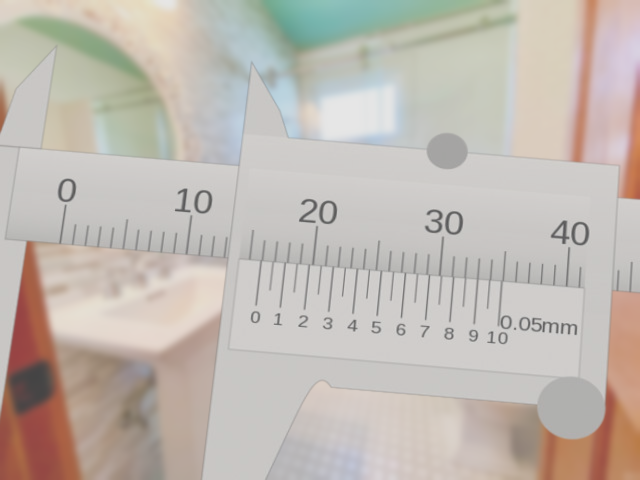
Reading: 15.9 mm
